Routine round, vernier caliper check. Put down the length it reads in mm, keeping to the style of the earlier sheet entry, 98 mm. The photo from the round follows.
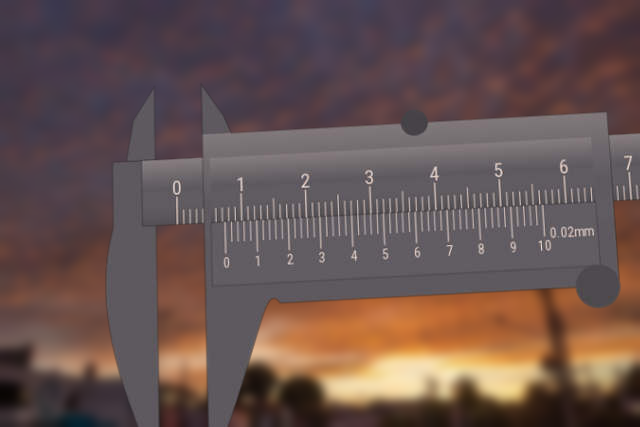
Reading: 7.4 mm
